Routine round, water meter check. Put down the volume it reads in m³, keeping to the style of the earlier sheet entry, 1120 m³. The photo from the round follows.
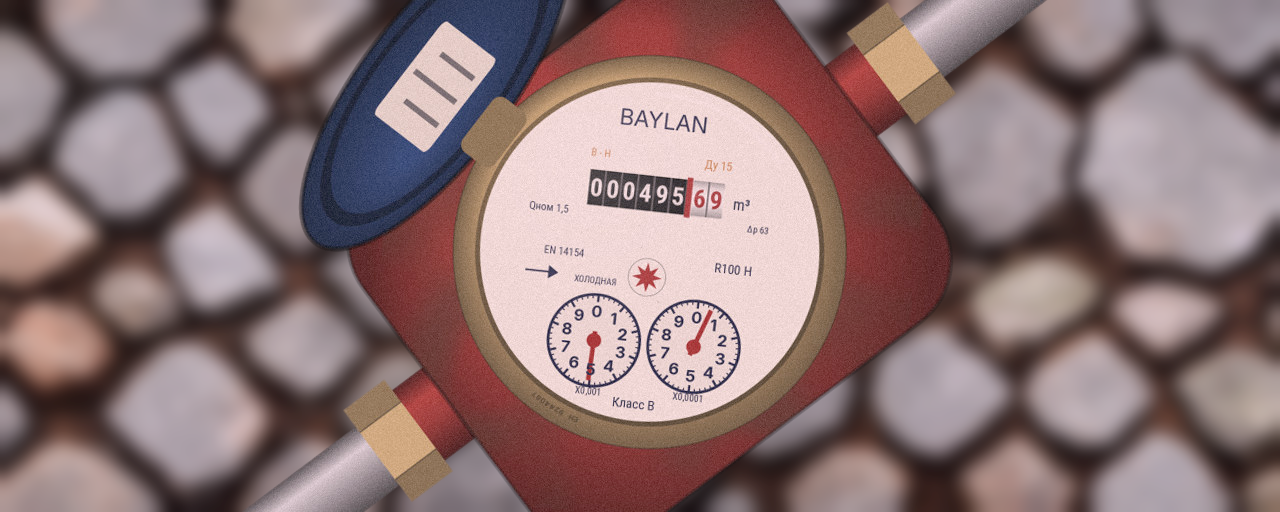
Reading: 495.6950 m³
